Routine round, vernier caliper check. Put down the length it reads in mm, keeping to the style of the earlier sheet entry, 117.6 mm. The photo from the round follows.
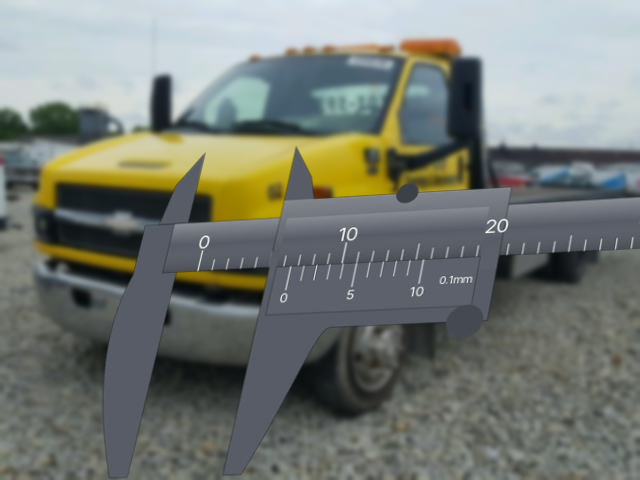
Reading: 6.5 mm
